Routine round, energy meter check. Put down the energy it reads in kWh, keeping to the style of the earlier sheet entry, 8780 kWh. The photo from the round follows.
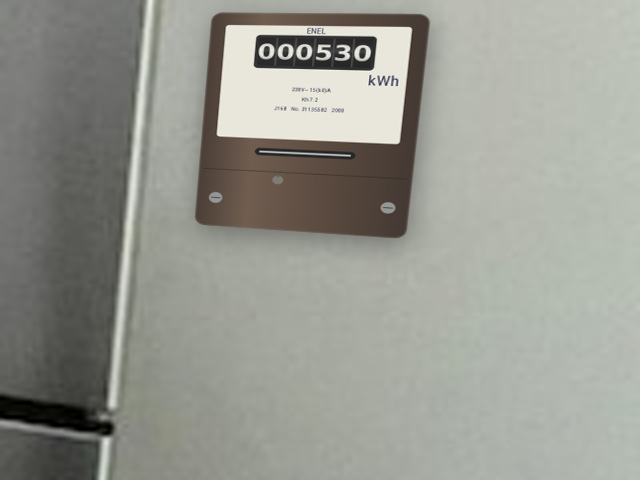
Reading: 530 kWh
